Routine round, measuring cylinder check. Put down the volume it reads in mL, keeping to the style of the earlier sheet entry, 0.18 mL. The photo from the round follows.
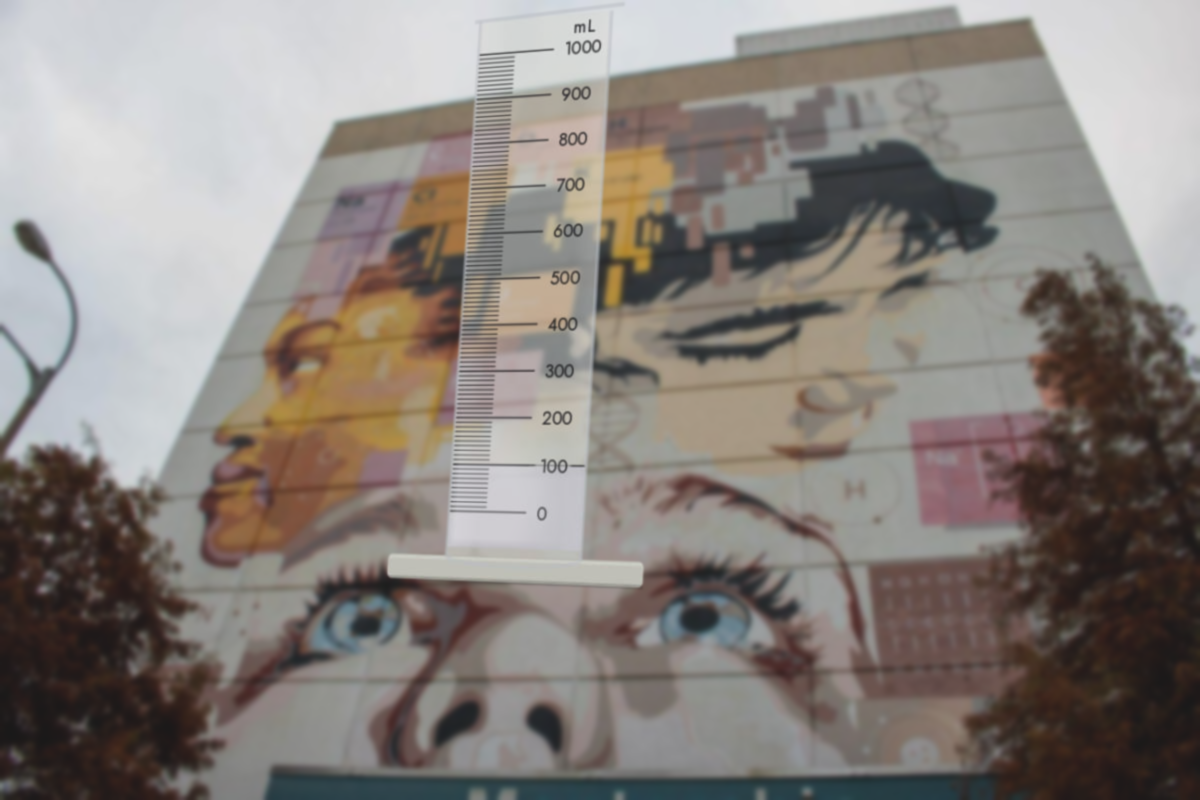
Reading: 100 mL
